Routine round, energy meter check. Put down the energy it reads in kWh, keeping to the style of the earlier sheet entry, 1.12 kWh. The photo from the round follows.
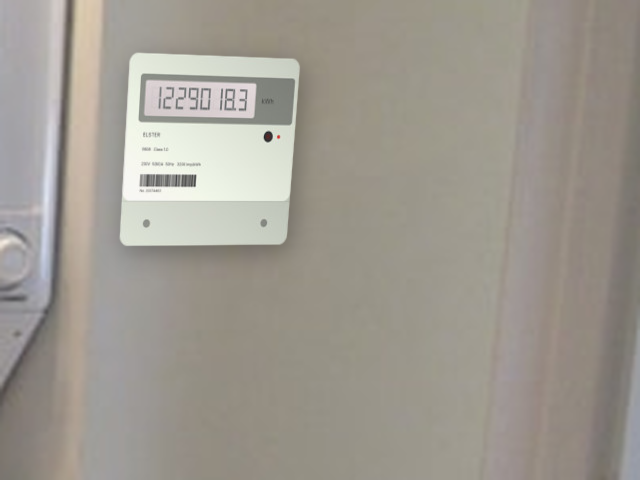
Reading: 1229018.3 kWh
